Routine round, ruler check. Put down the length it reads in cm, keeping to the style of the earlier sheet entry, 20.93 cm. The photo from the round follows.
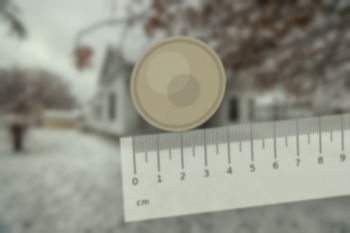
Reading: 4 cm
